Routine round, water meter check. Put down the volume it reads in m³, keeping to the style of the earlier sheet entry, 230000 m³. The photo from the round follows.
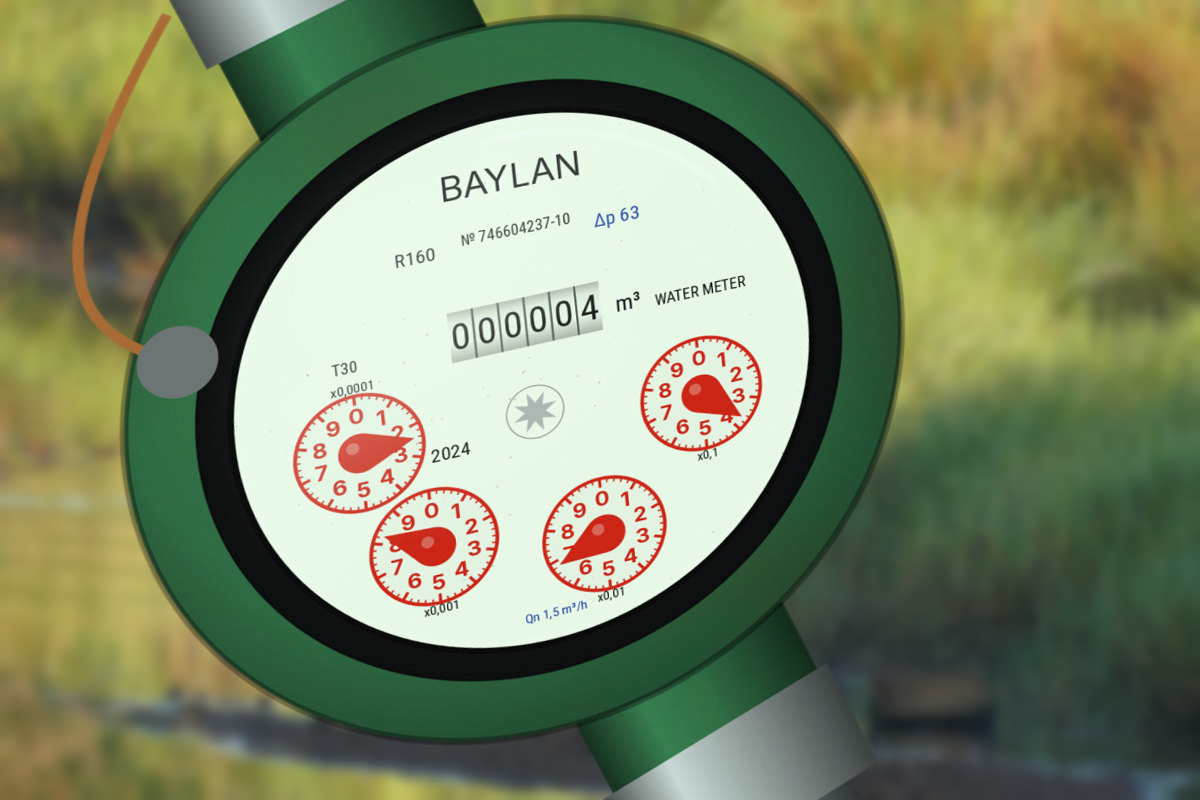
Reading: 4.3682 m³
